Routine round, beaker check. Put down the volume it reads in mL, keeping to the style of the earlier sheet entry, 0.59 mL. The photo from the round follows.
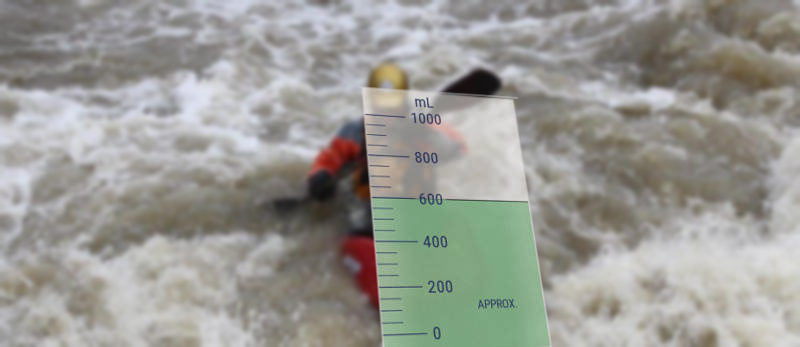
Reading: 600 mL
